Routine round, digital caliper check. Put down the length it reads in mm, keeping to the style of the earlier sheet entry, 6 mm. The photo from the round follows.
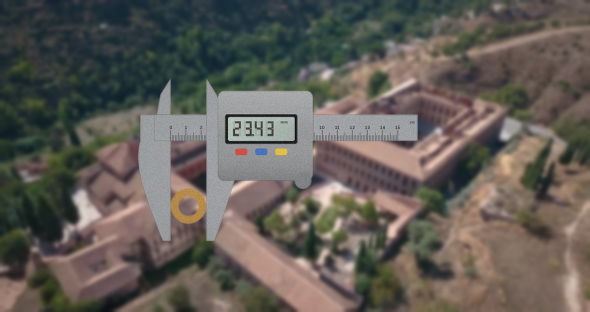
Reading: 23.43 mm
